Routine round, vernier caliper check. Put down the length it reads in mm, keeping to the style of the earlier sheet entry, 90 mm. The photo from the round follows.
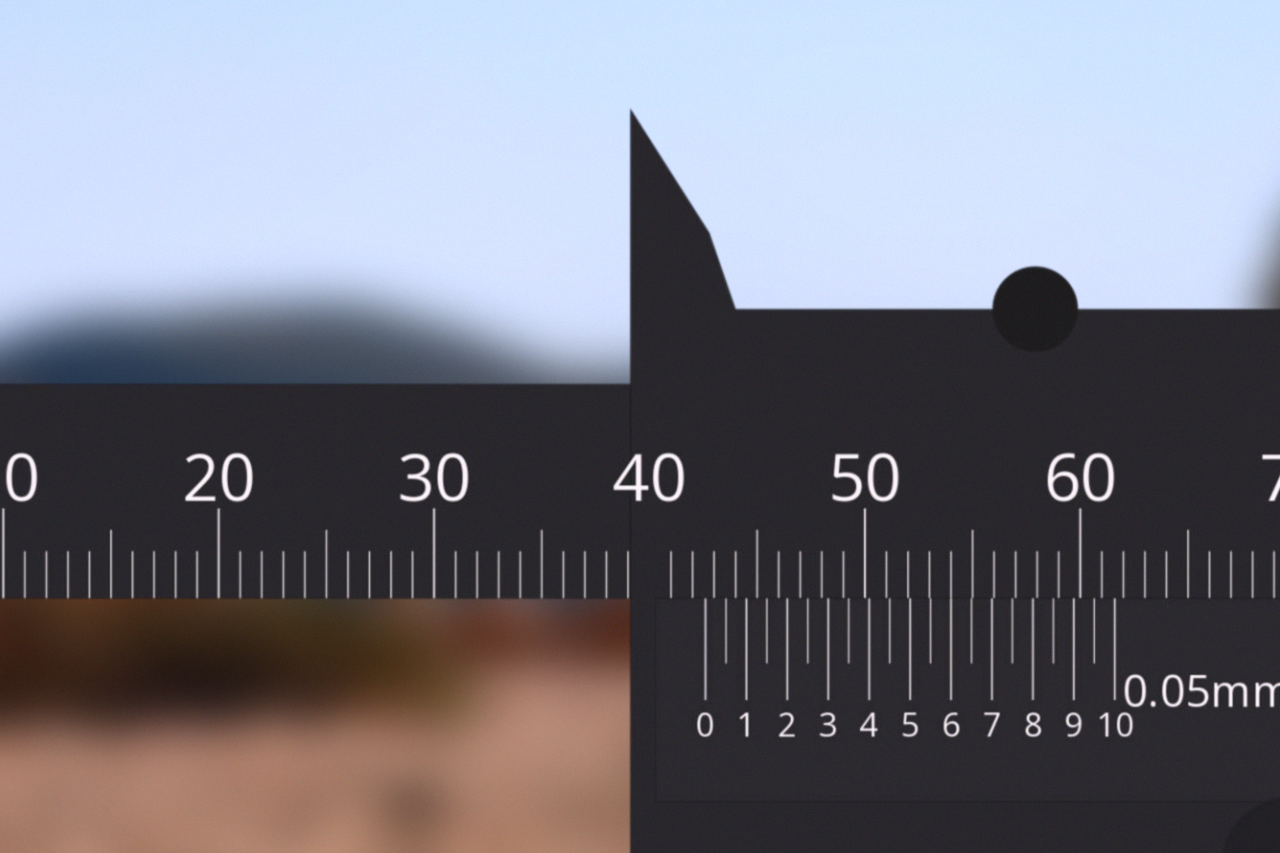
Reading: 42.6 mm
